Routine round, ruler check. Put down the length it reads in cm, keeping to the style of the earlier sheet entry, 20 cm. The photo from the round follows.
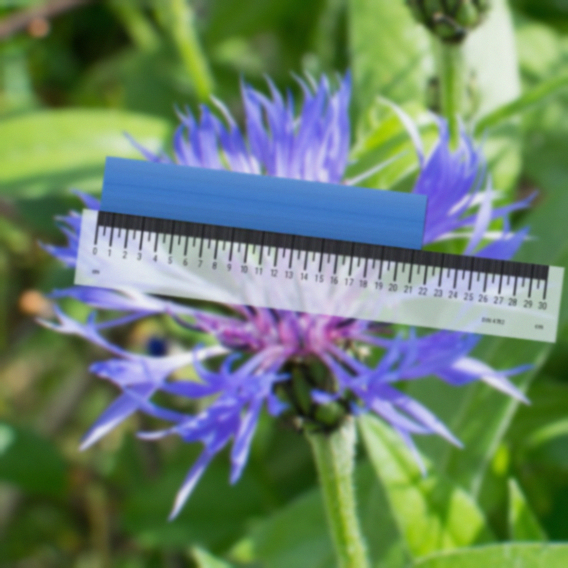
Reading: 21.5 cm
